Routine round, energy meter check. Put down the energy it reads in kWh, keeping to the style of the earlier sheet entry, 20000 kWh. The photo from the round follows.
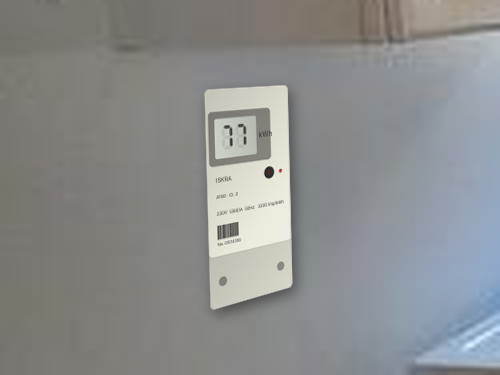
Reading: 77 kWh
